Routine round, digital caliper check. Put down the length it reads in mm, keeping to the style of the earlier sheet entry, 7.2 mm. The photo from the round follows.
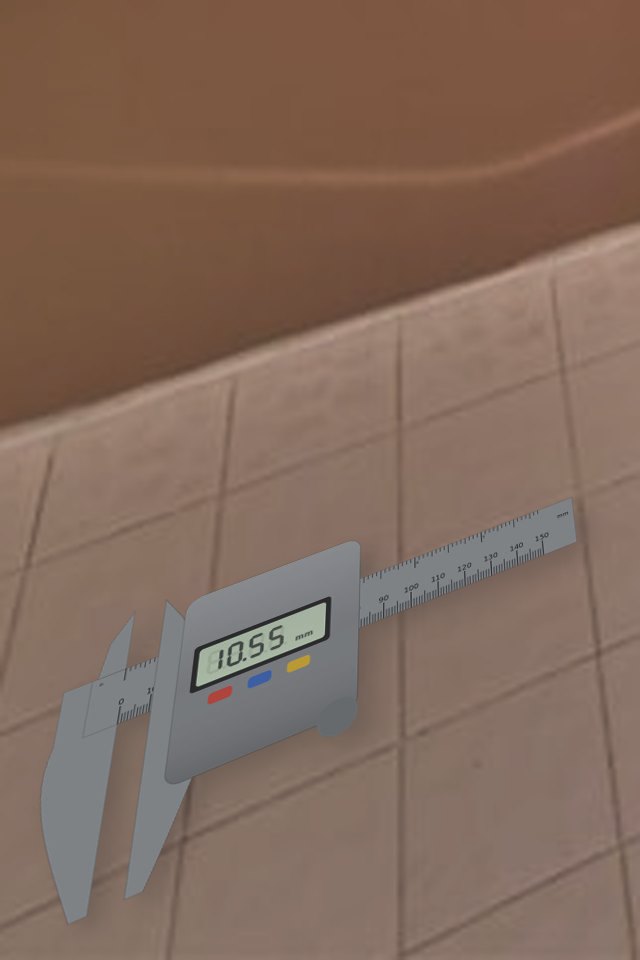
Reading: 10.55 mm
